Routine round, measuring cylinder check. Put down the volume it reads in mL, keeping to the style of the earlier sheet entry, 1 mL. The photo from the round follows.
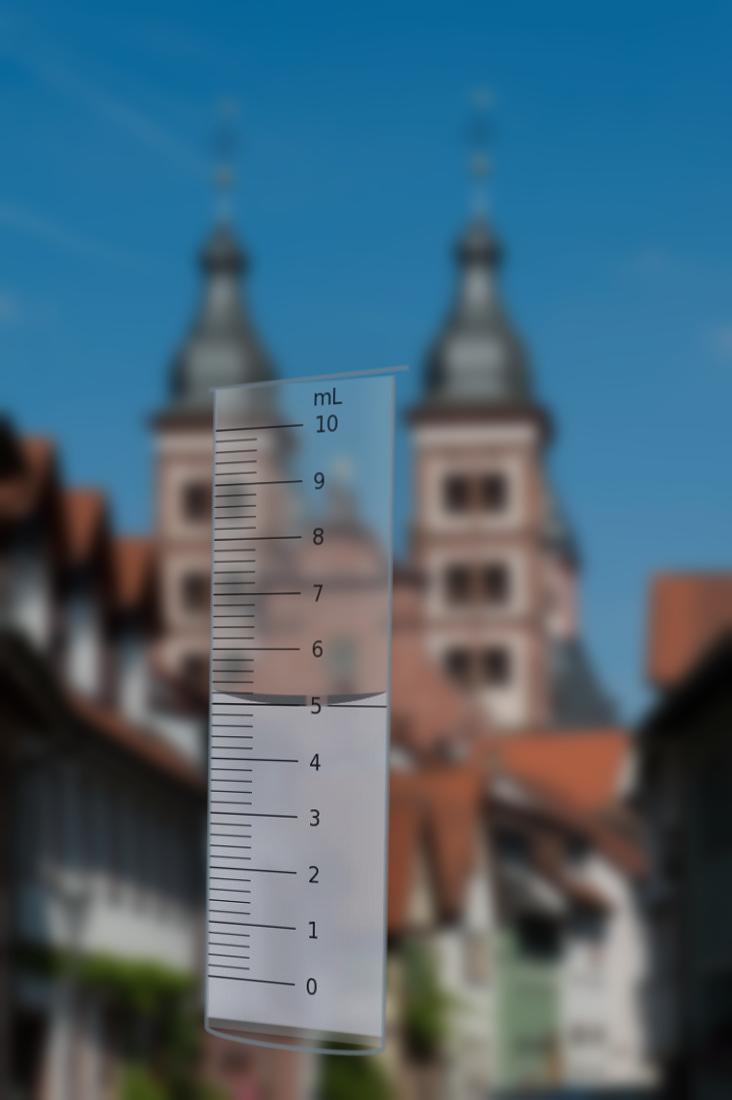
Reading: 5 mL
